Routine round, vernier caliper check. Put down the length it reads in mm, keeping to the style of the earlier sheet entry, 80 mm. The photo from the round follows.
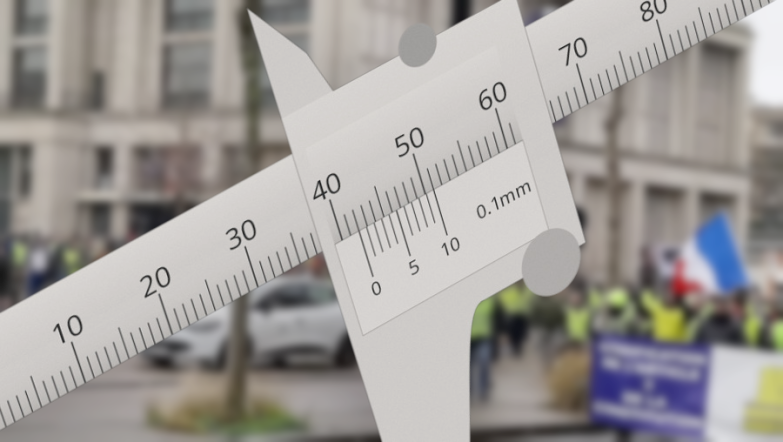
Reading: 42.0 mm
